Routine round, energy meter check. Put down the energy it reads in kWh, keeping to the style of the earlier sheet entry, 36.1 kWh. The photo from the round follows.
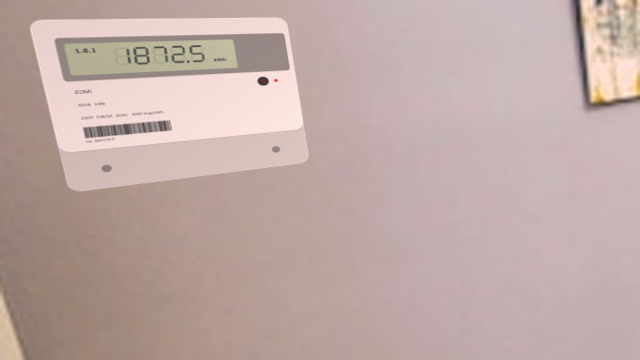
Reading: 1872.5 kWh
